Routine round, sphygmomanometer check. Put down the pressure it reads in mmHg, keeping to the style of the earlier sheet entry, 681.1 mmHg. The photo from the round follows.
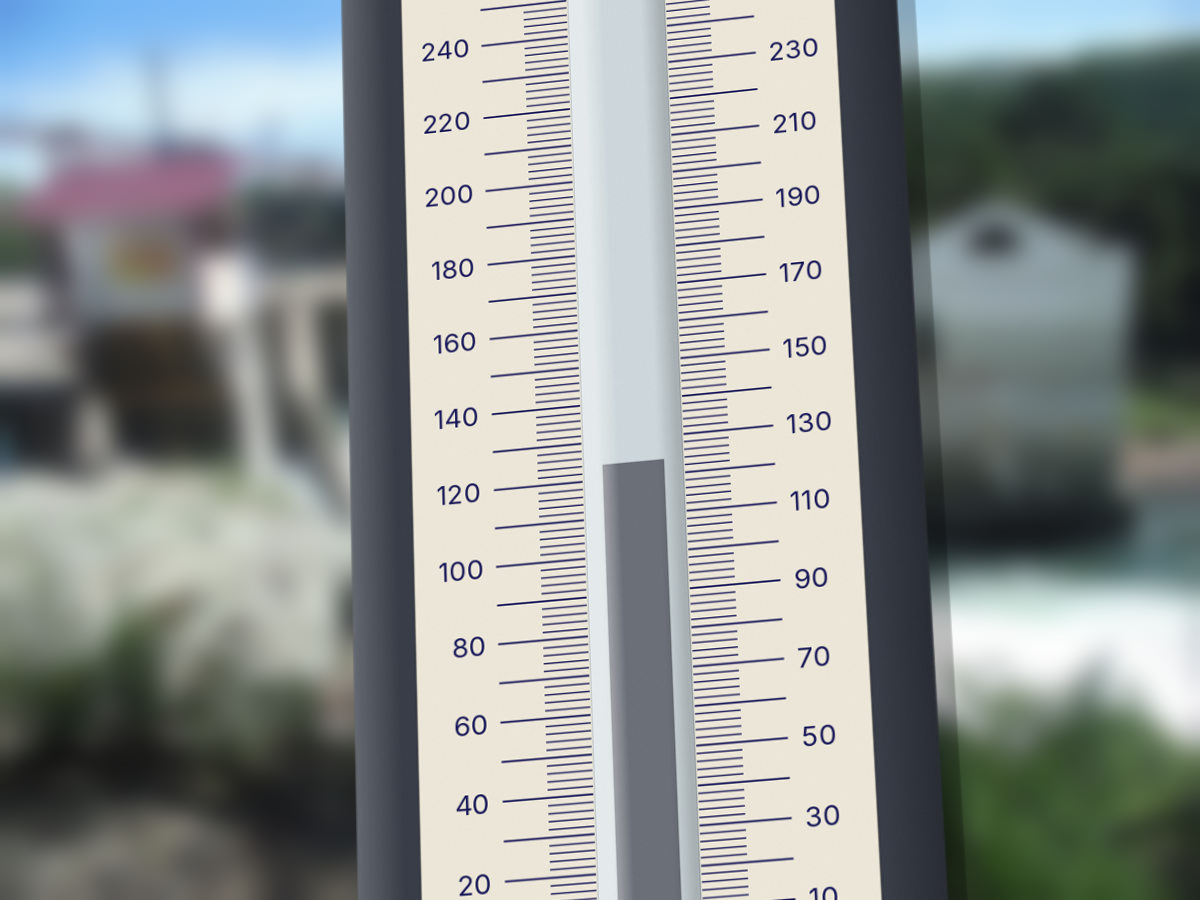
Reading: 124 mmHg
